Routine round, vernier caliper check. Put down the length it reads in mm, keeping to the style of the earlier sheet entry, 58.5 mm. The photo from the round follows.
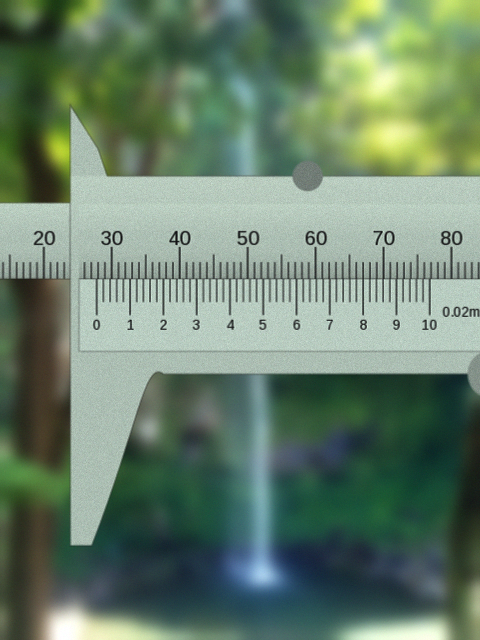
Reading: 27.8 mm
